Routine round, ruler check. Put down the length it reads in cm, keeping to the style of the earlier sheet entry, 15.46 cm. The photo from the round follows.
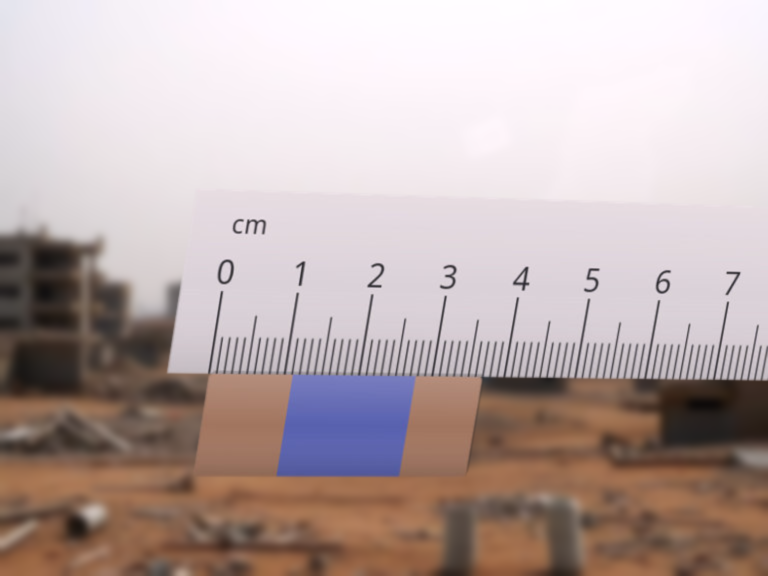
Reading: 3.7 cm
